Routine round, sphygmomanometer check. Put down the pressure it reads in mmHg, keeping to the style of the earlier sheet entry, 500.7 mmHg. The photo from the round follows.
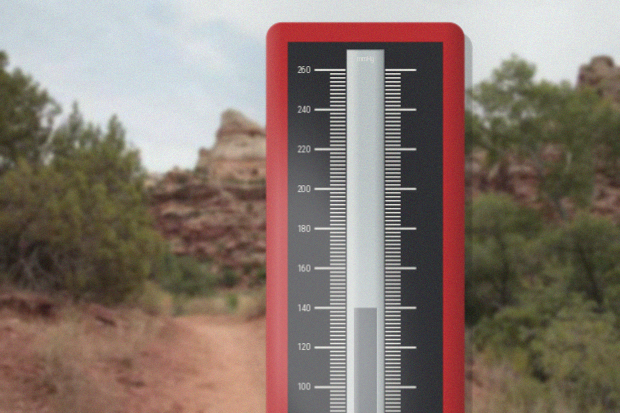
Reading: 140 mmHg
